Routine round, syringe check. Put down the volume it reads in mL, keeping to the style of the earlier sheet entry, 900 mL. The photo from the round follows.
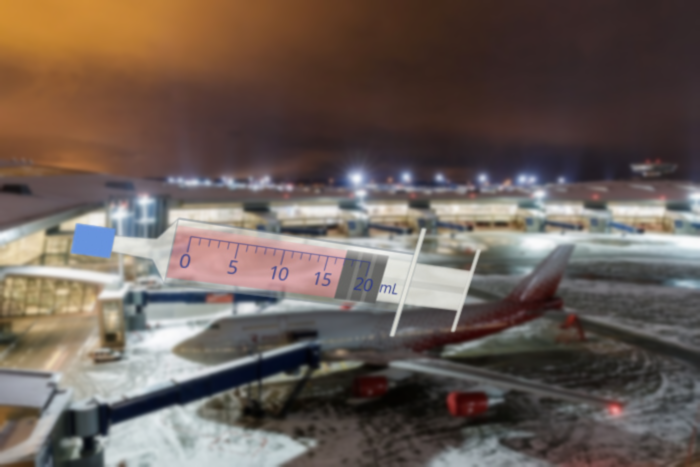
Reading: 17 mL
